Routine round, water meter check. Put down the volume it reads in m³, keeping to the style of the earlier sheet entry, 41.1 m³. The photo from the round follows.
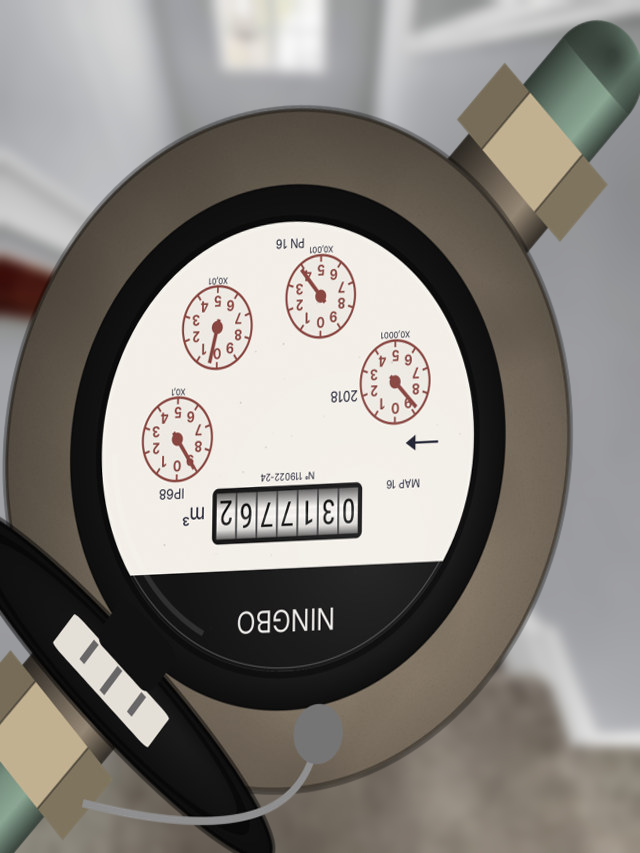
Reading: 317761.9038 m³
